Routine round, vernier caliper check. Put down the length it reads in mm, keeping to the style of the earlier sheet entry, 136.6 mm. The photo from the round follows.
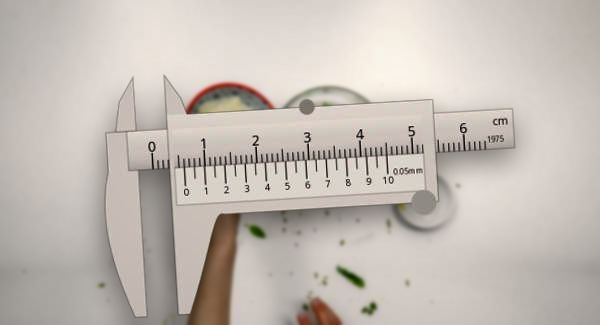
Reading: 6.0 mm
